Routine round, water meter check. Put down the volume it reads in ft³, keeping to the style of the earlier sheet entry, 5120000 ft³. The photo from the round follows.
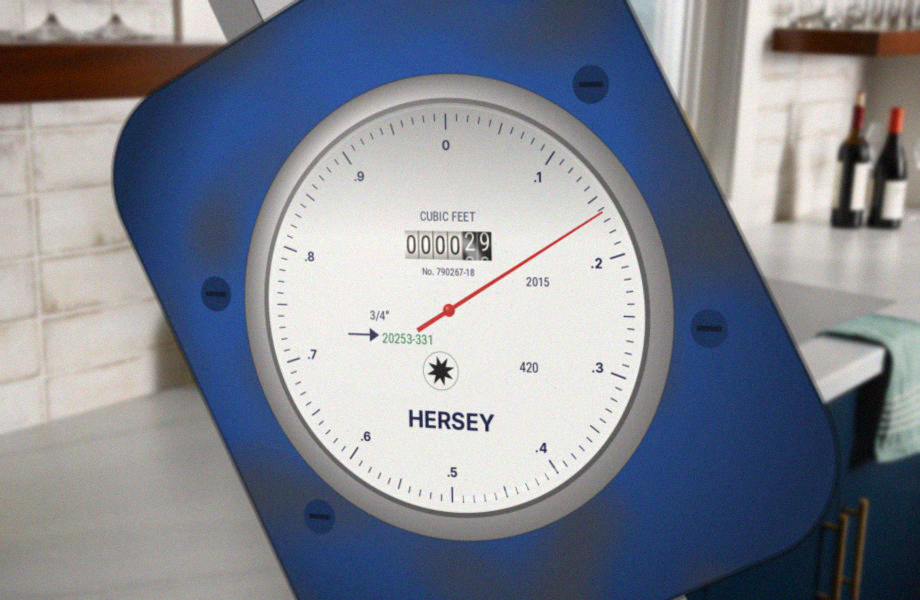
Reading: 29.16 ft³
